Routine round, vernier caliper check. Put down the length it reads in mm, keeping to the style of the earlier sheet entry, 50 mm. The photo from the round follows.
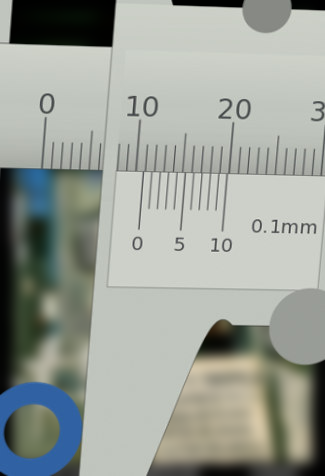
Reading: 10.8 mm
